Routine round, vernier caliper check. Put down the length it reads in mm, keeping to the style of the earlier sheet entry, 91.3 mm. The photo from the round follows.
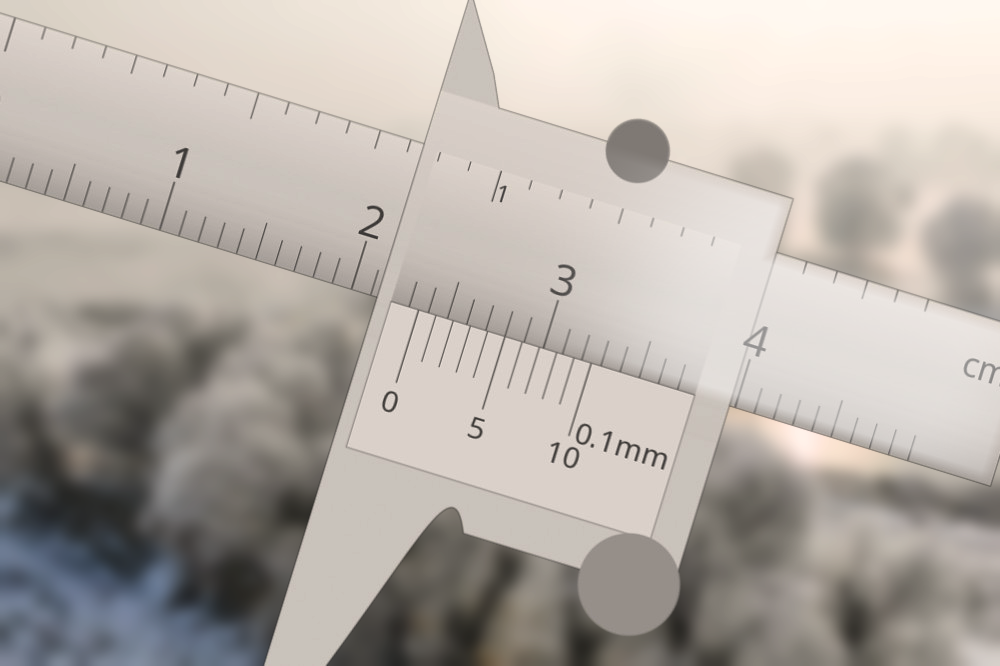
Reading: 23.5 mm
